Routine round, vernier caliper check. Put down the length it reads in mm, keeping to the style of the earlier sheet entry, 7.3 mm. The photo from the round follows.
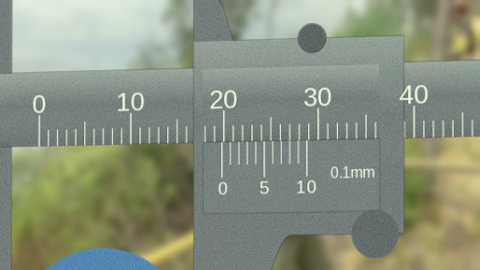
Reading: 19.8 mm
